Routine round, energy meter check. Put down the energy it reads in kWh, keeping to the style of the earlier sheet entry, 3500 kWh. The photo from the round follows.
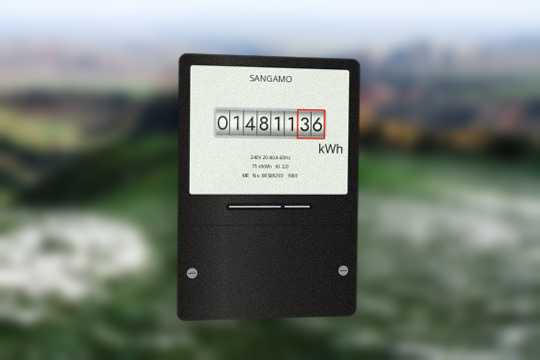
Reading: 14811.36 kWh
